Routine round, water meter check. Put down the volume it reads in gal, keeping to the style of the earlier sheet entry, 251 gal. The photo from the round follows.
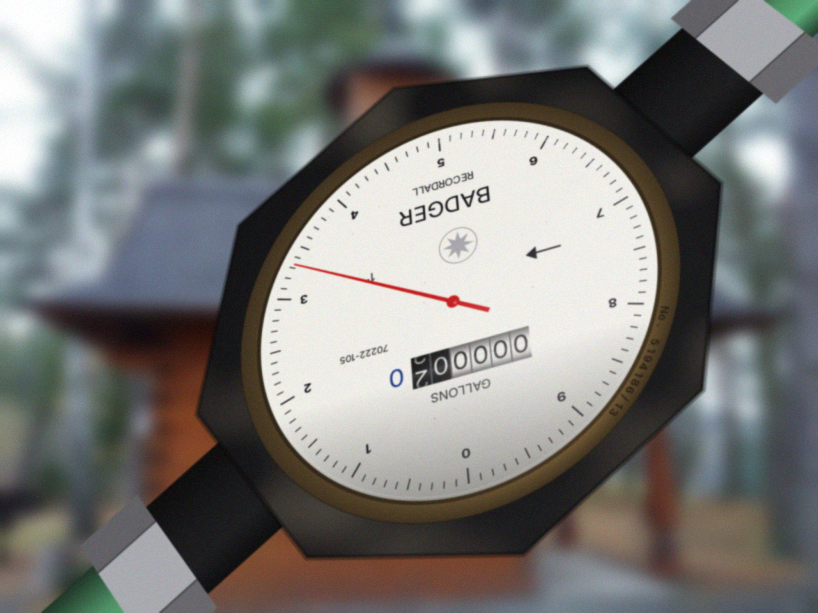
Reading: 23.3 gal
